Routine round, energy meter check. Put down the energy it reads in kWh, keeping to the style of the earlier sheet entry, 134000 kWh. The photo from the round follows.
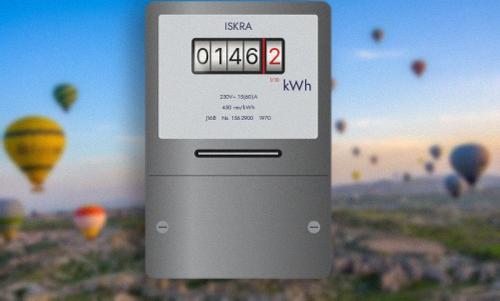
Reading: 146.2 kWh
